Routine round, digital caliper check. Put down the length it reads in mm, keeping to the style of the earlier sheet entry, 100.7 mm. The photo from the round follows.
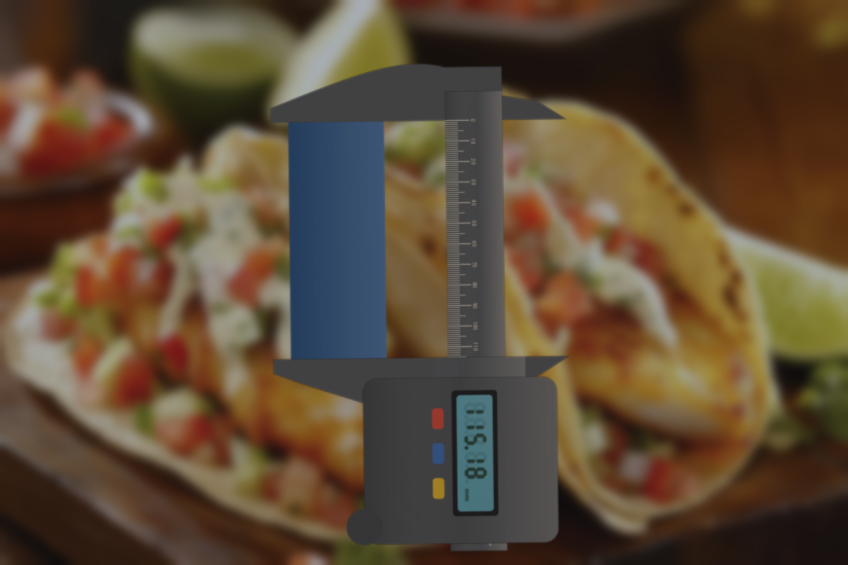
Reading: 115.18 mm
